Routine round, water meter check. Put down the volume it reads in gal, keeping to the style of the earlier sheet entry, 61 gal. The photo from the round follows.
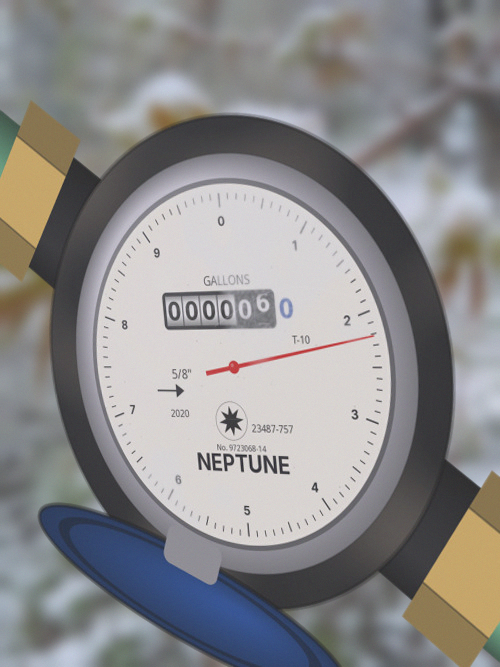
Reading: 62.2 gal
